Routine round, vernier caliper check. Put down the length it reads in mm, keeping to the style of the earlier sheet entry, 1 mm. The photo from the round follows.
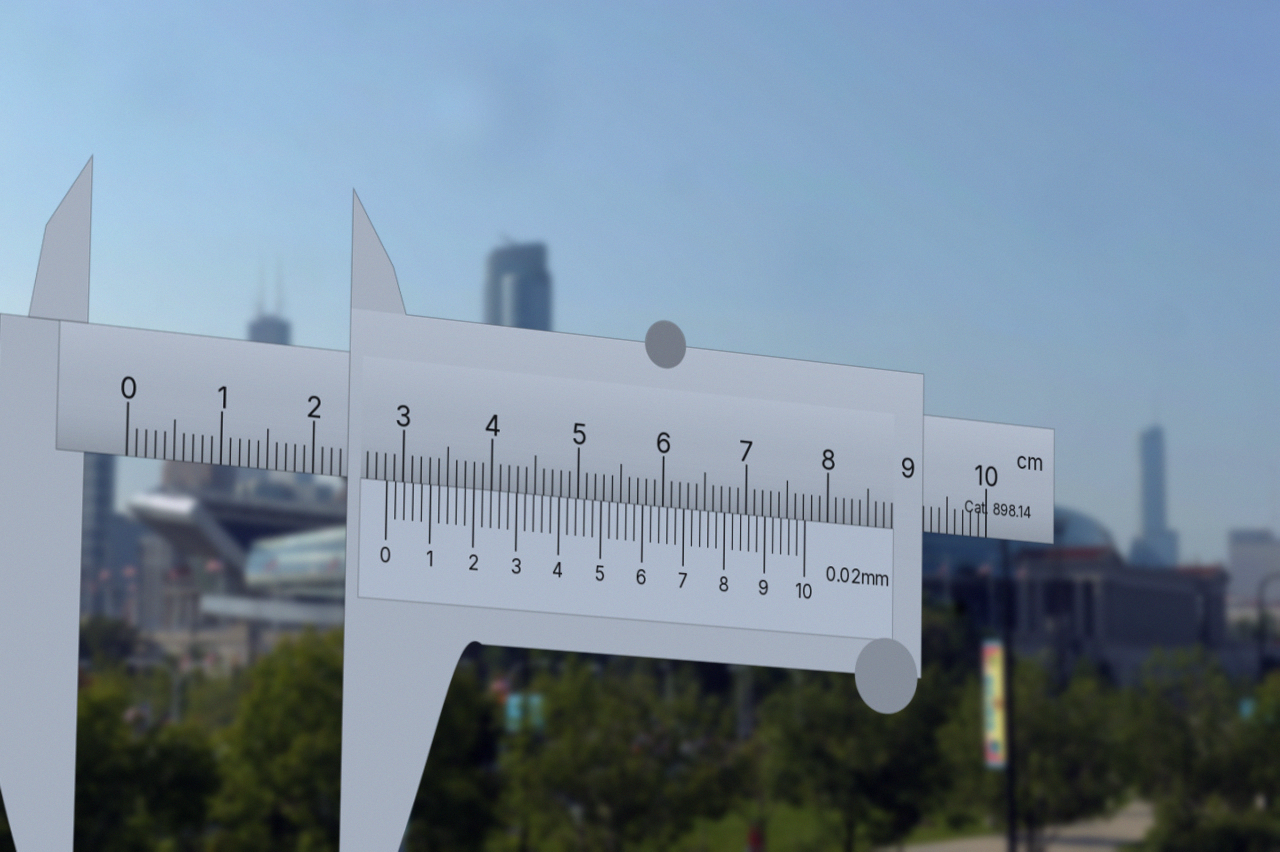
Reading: 28.2 mm
